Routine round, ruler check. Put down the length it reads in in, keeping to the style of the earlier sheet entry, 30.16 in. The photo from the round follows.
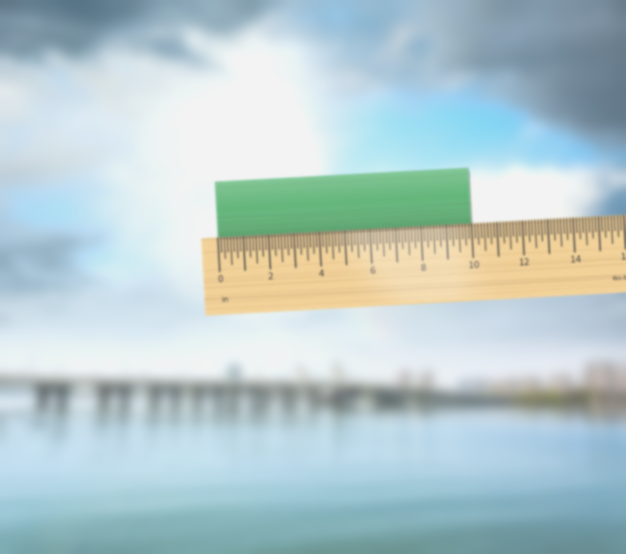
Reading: 10 in
